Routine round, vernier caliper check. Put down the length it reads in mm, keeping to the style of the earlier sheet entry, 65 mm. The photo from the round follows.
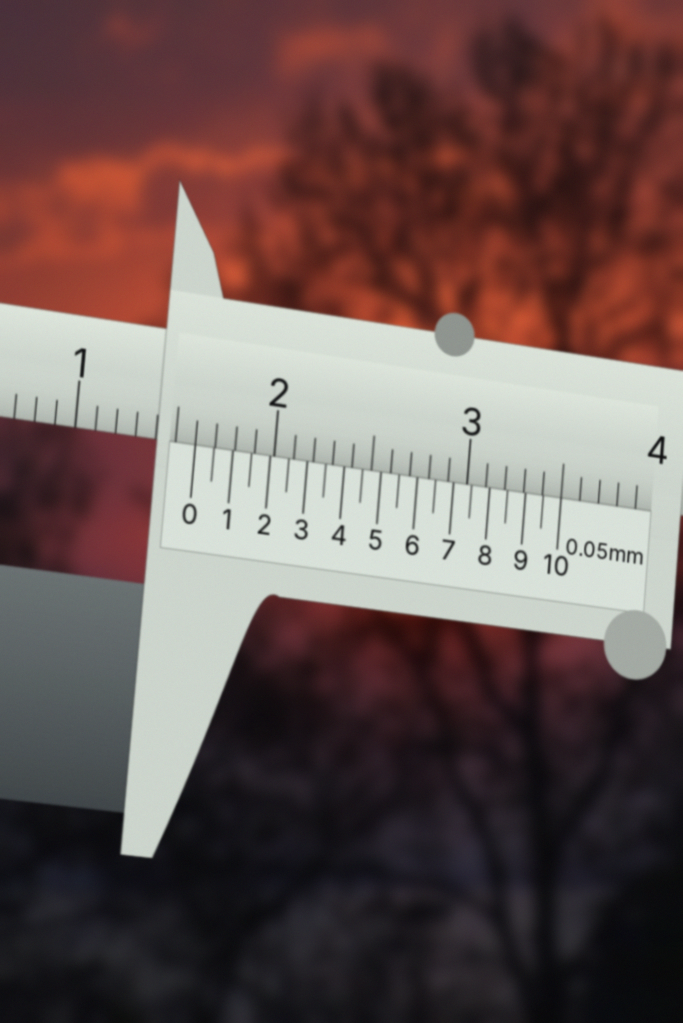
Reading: 16.0 mm
